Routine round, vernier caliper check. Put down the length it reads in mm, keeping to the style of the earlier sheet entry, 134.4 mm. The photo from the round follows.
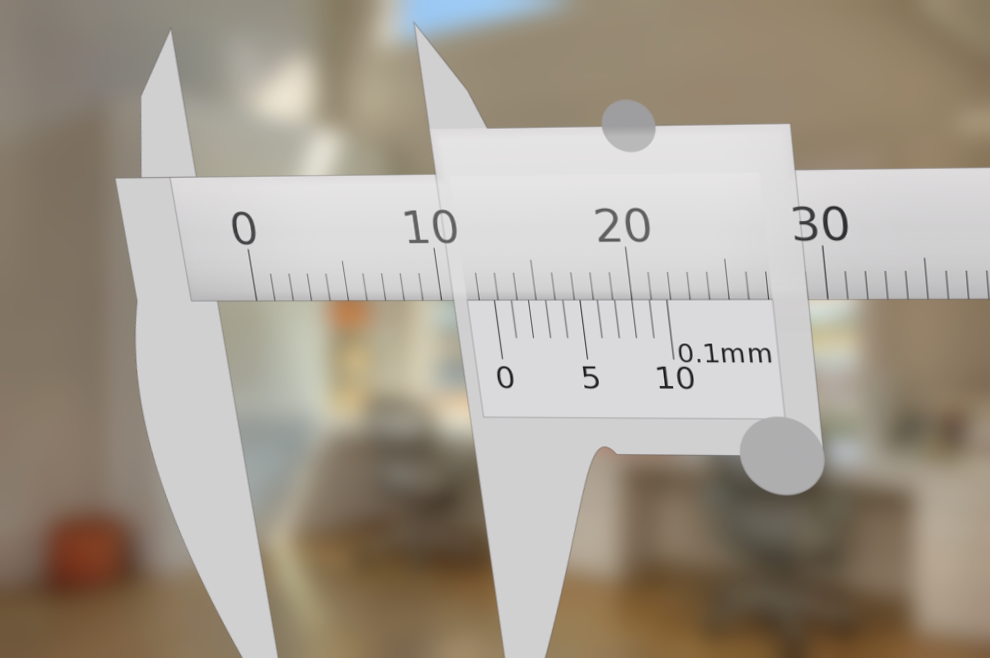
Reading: 12.8 mm
